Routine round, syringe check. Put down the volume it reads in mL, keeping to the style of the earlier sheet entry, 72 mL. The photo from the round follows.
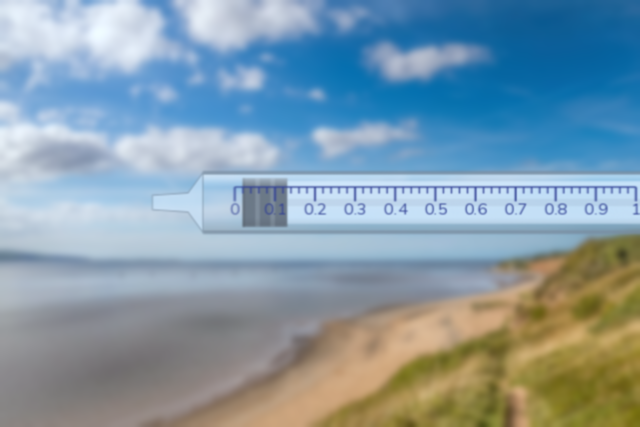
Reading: 0.02 mL
